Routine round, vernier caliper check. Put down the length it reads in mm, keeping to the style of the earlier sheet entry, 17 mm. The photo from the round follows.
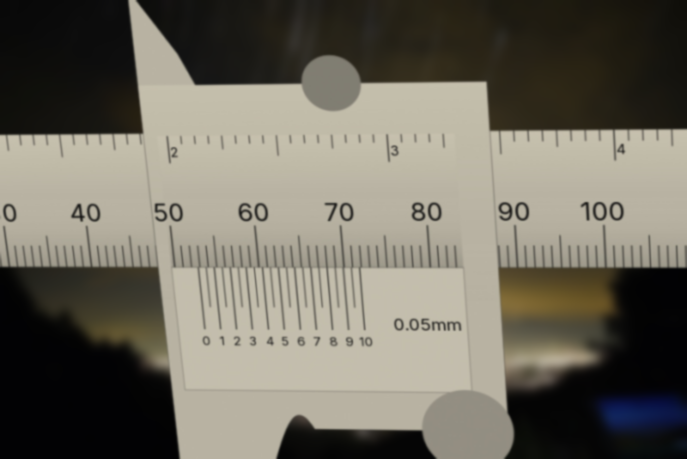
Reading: 52.8 mm
